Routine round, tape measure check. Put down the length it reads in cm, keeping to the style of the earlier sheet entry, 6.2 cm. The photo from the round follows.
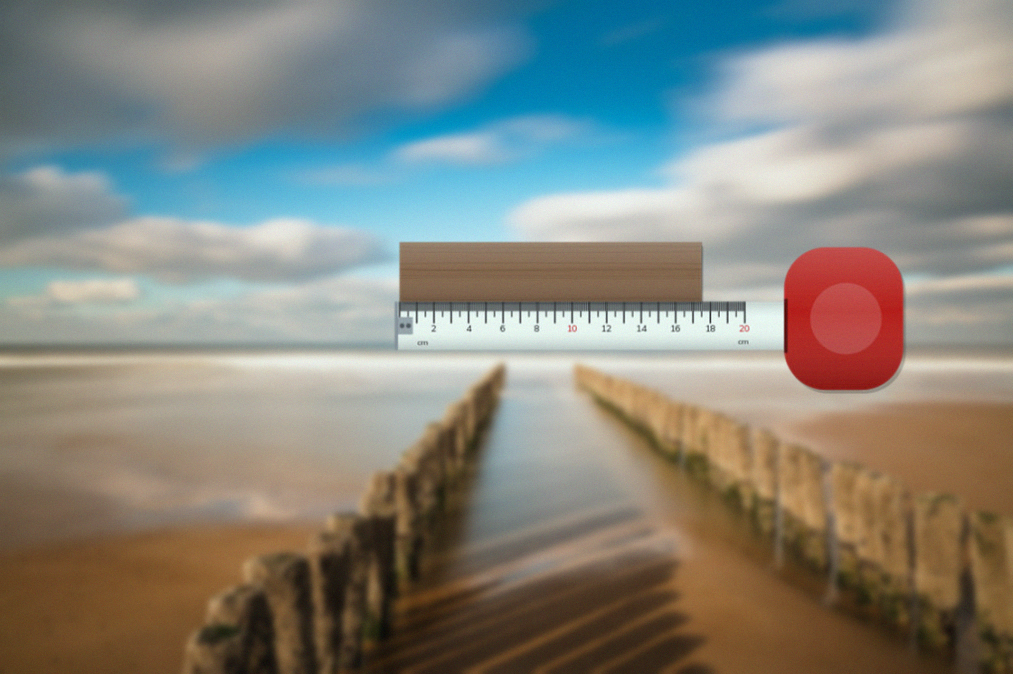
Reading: 17.5 cm
